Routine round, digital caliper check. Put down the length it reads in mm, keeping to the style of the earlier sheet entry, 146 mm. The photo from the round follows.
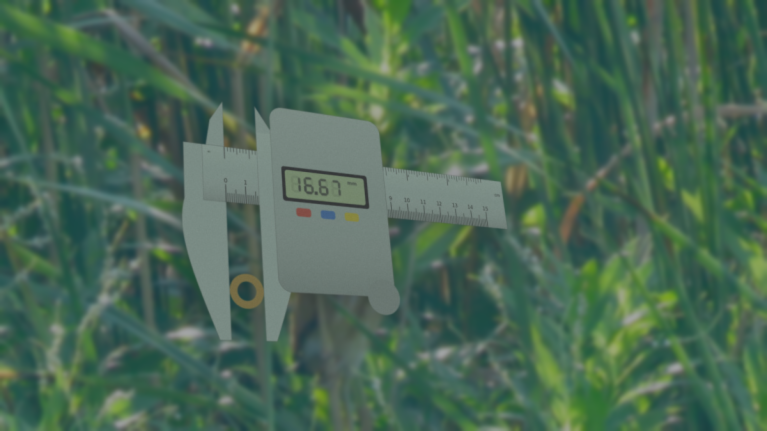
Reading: 16.67 mm
